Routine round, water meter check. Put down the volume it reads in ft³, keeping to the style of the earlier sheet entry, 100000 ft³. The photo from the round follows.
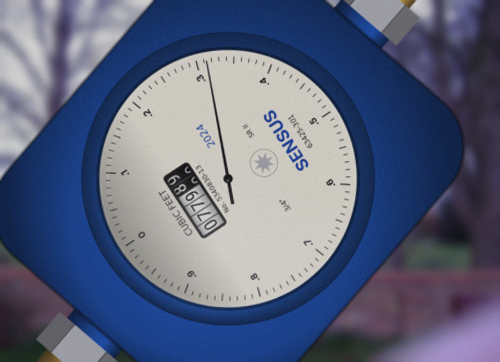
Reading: 77989.31 ft³
